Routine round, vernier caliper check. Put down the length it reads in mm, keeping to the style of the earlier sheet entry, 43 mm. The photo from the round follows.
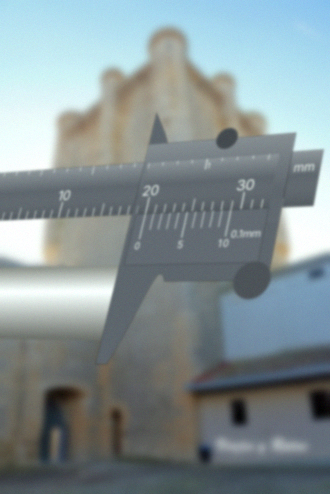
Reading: 20.0 mm
